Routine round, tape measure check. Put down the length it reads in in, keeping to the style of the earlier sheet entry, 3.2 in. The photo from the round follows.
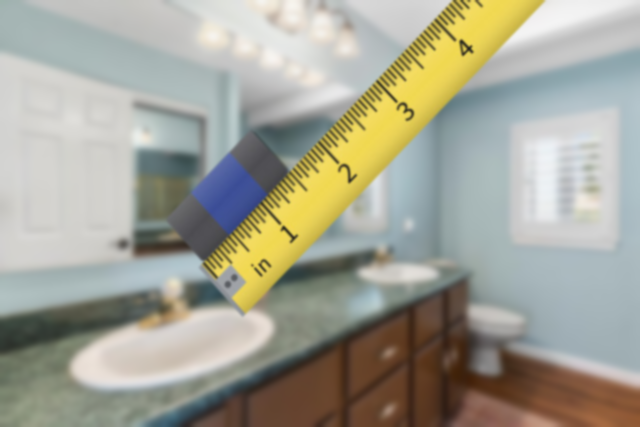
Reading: 1.5 in
